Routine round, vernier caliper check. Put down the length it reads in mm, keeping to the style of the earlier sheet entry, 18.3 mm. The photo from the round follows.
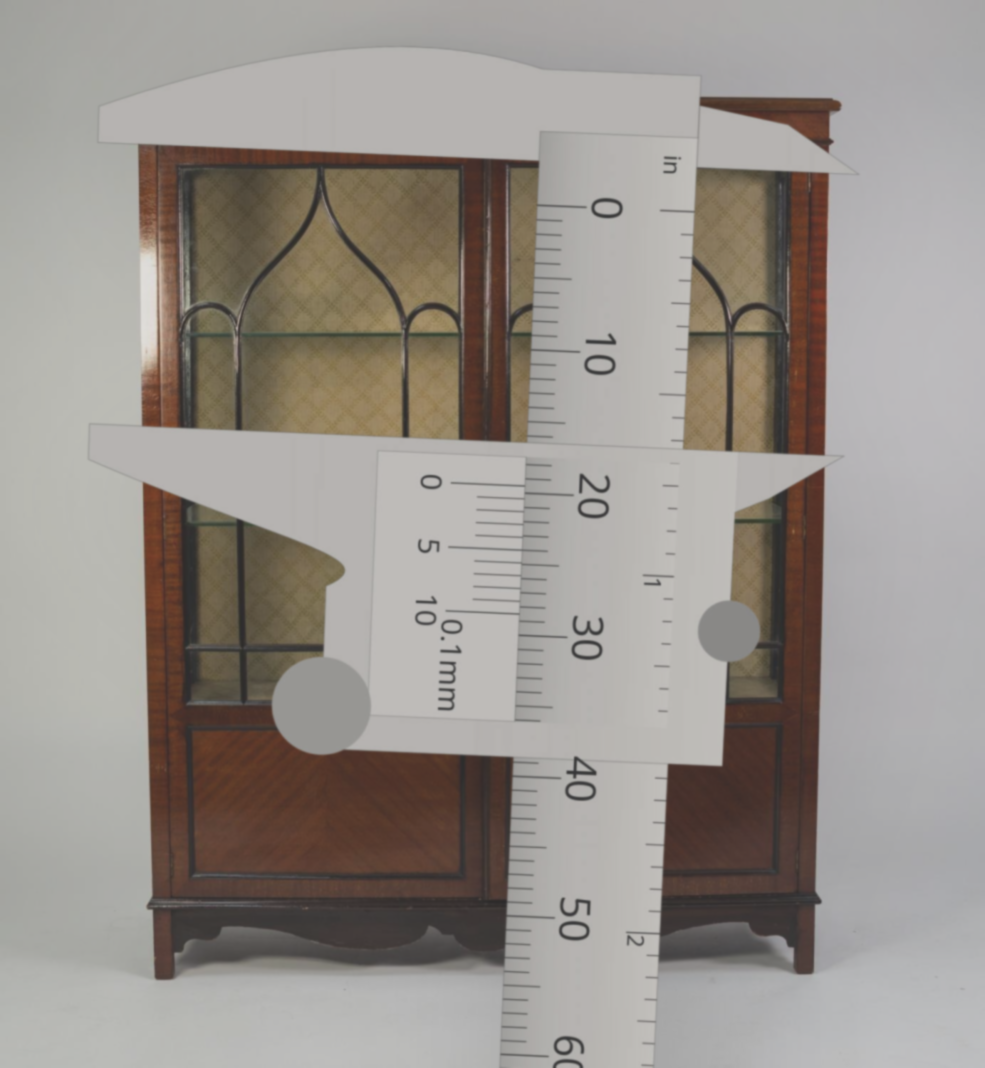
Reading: 19.5 mm
